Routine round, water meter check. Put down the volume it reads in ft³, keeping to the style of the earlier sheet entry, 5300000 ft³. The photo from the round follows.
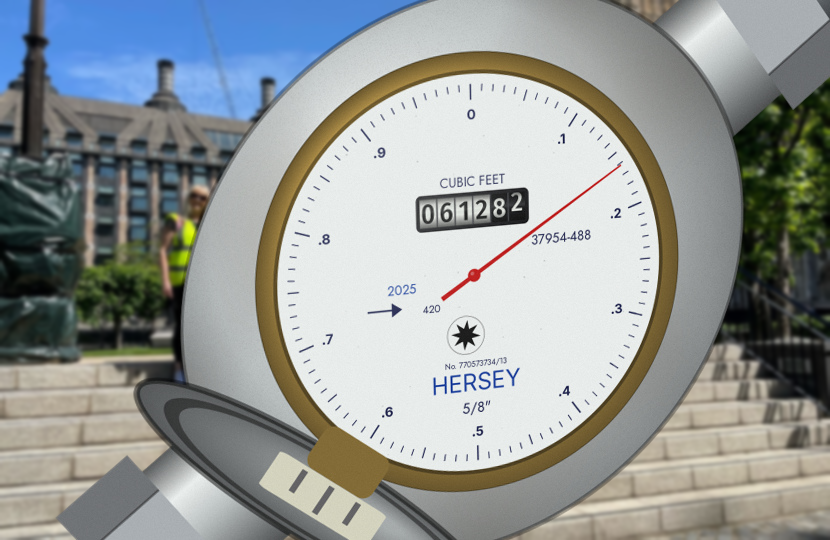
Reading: 61282.16 ft³
